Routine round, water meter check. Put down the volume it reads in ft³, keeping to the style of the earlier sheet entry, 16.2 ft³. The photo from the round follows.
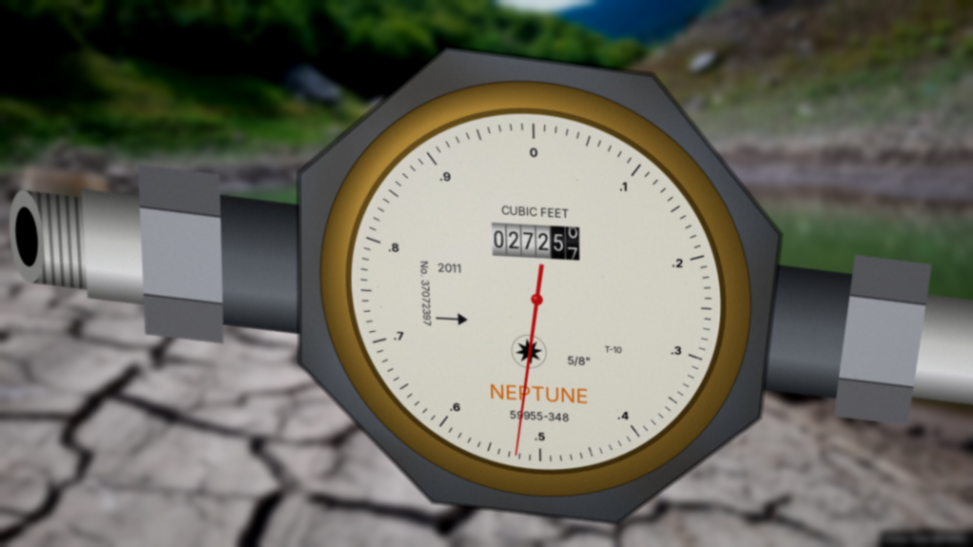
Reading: 27256.52 ft³
